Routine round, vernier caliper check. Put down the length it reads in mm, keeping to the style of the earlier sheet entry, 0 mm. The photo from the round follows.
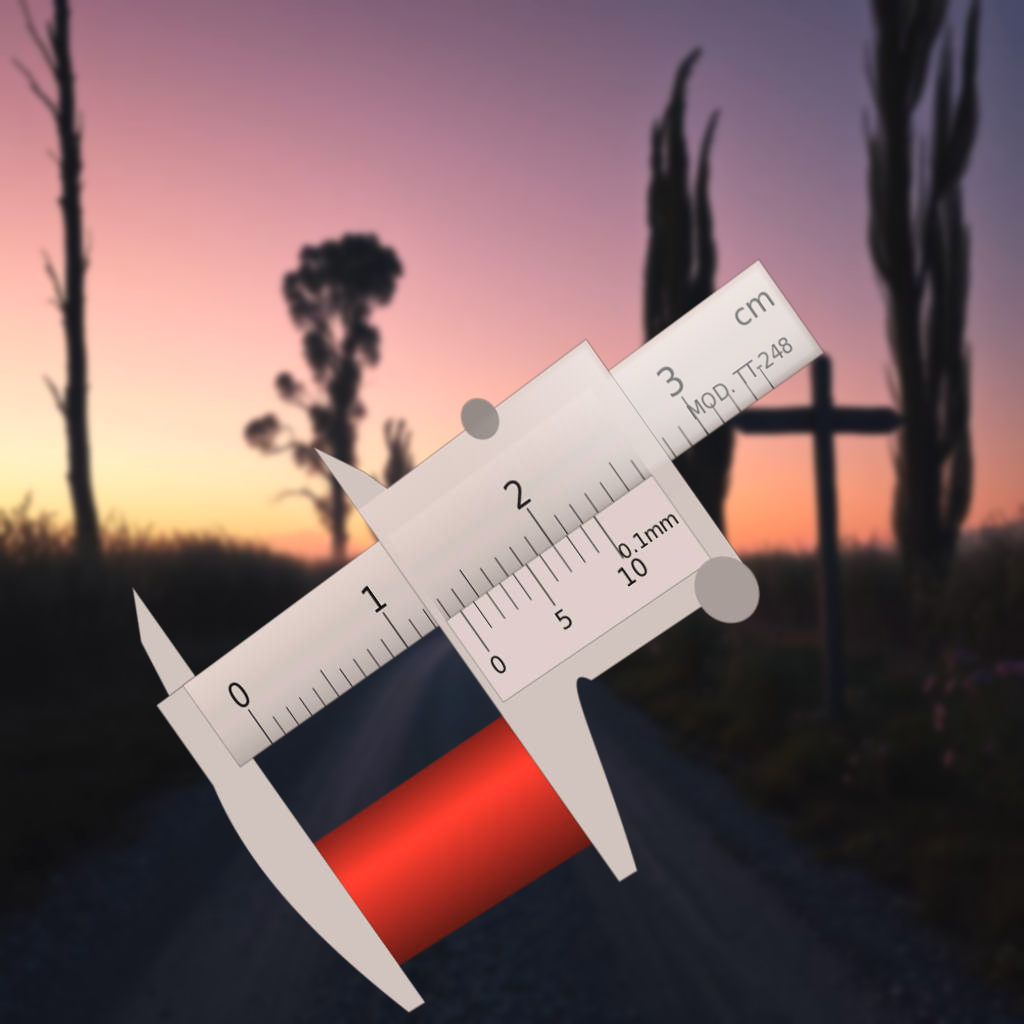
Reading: 13.7 mm
